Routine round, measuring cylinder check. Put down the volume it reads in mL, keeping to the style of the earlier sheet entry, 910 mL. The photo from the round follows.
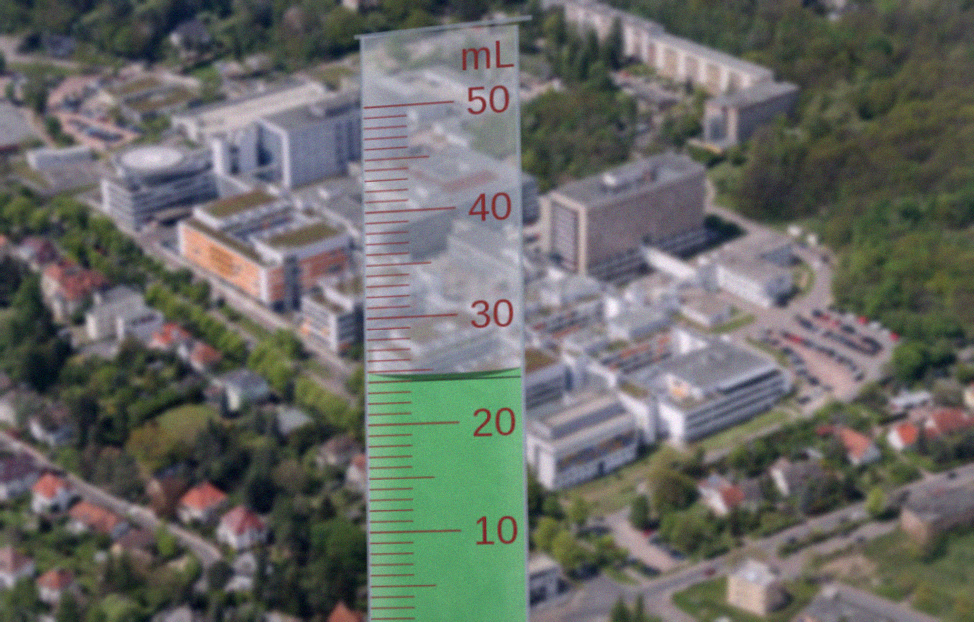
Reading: 24 mL
